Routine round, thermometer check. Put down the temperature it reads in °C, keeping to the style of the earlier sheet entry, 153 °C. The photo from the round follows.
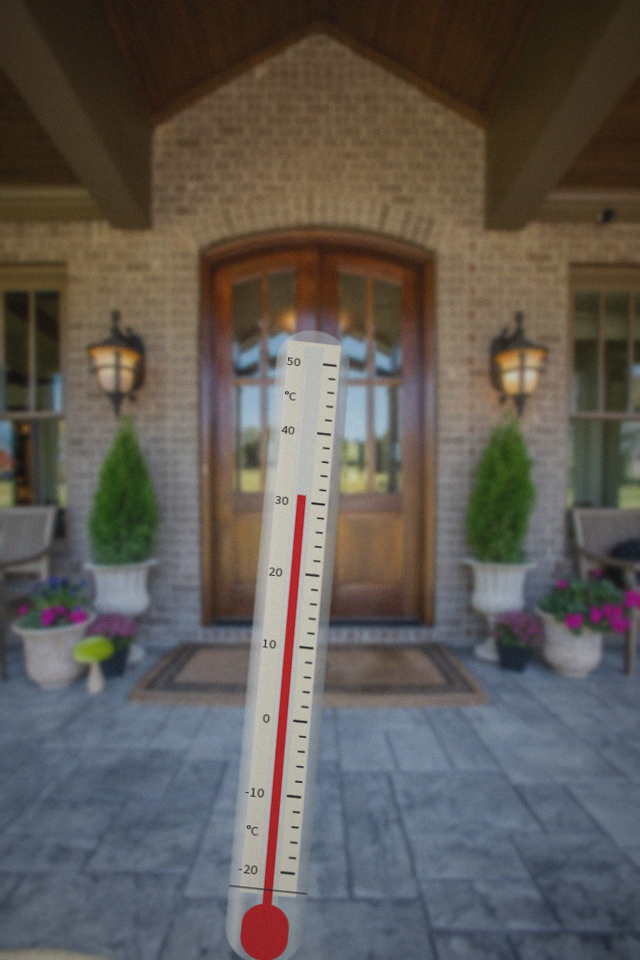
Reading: 31 °C
